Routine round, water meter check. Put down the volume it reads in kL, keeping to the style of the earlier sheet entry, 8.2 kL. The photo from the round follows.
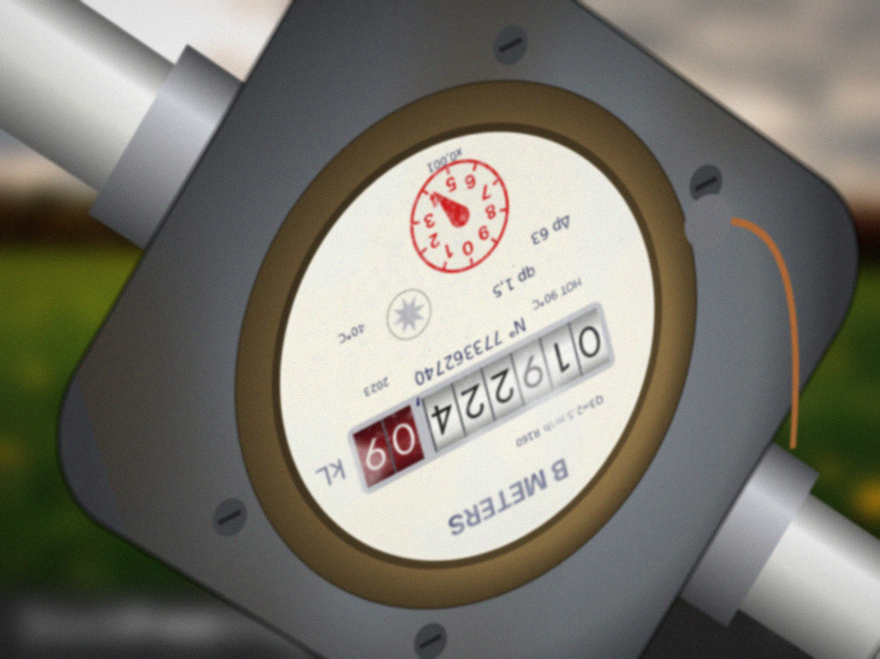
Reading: 19224.094 kL
